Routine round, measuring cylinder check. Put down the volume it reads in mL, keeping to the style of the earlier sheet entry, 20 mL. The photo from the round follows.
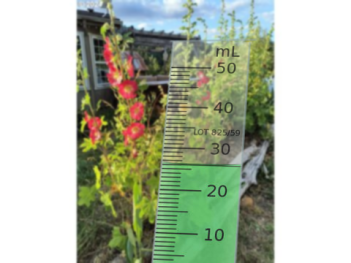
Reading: 26 mL
